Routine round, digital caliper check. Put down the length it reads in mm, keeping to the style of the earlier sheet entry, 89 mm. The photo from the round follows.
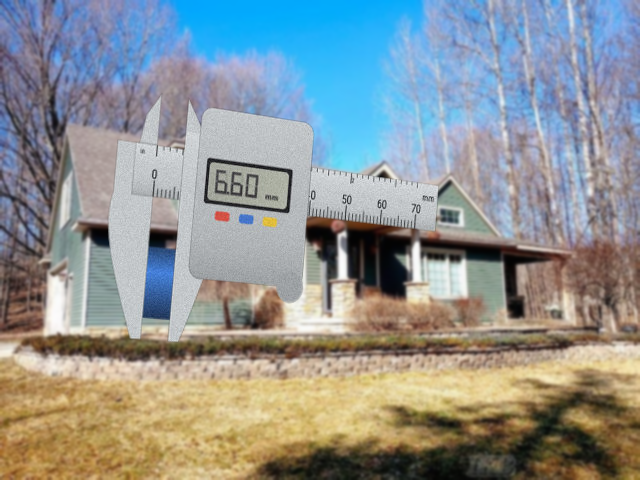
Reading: 6.60 mm
